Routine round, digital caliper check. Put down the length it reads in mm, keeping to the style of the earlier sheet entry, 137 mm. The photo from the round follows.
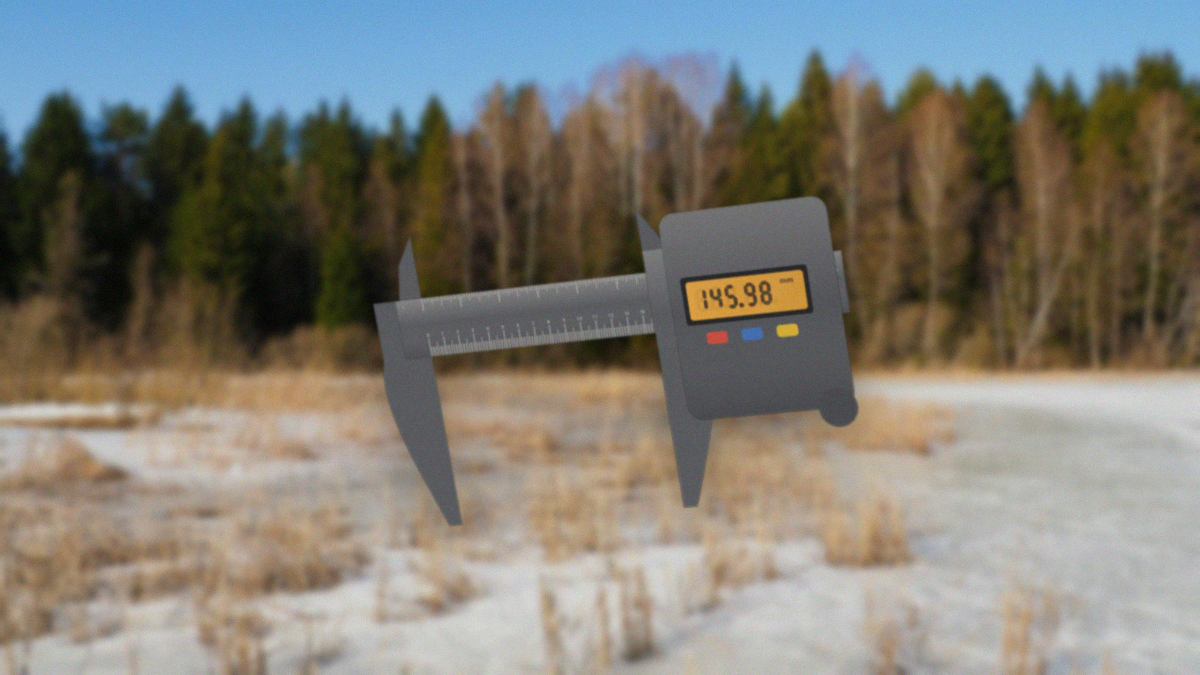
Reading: 145.98 mm
